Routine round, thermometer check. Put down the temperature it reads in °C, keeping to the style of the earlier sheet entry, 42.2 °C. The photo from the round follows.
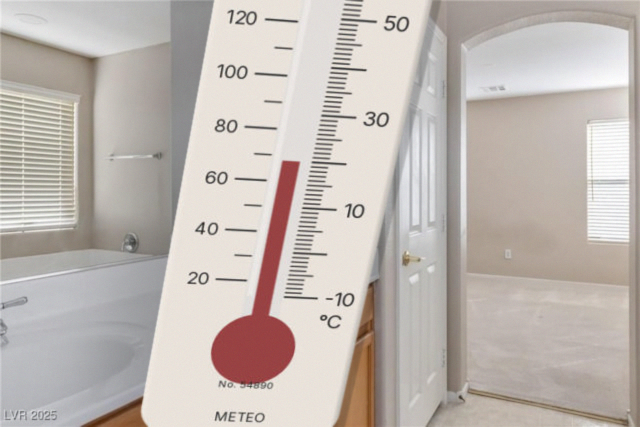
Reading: 20 °C
